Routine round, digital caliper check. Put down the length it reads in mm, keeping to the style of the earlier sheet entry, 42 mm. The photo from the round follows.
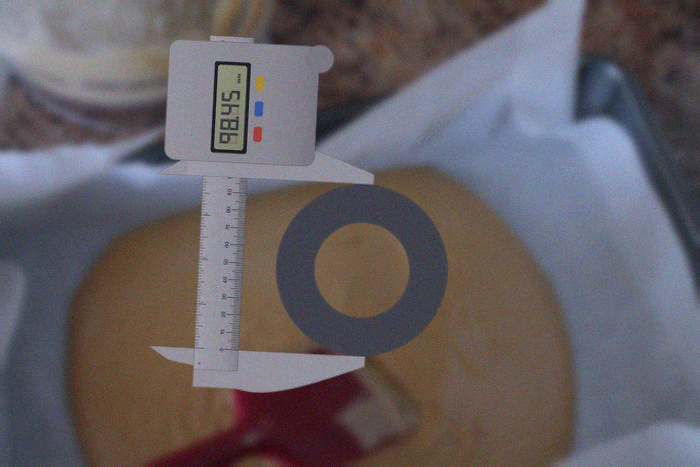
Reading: 98.45 mm
